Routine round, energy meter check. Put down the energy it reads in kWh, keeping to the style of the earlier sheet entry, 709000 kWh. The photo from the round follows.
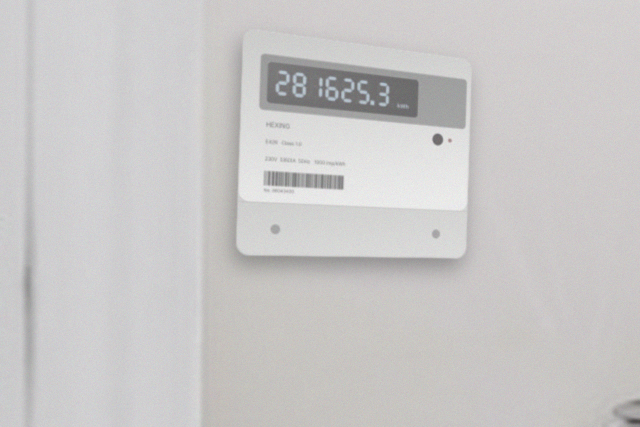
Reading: 281625.3 kWh
